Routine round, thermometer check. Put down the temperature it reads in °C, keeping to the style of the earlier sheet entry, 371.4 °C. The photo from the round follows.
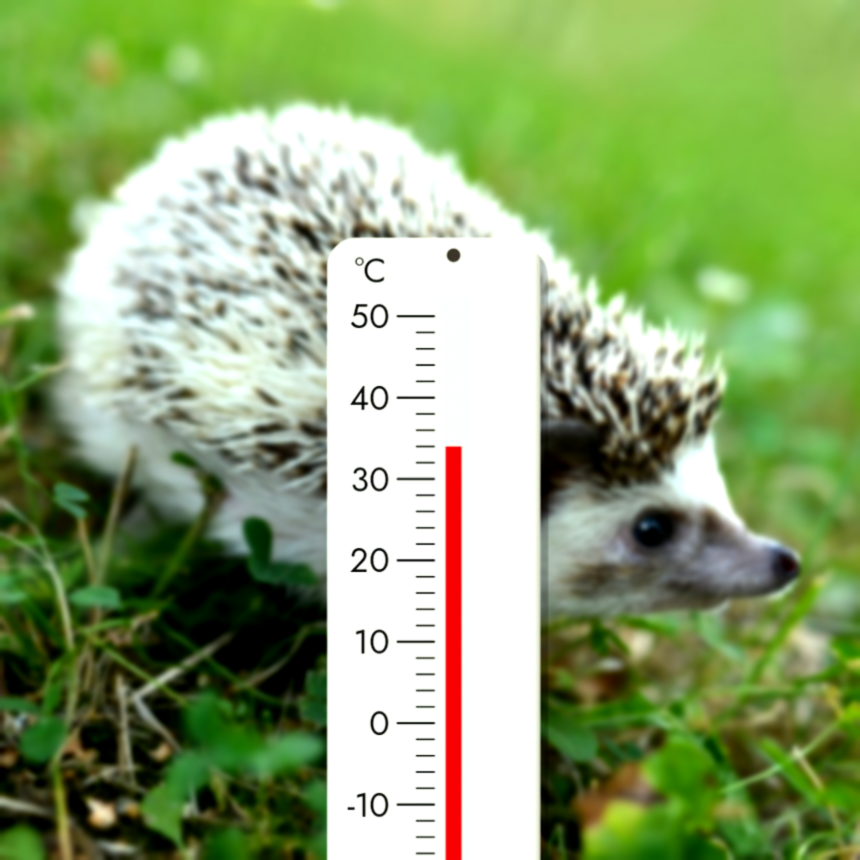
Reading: 34 °C
